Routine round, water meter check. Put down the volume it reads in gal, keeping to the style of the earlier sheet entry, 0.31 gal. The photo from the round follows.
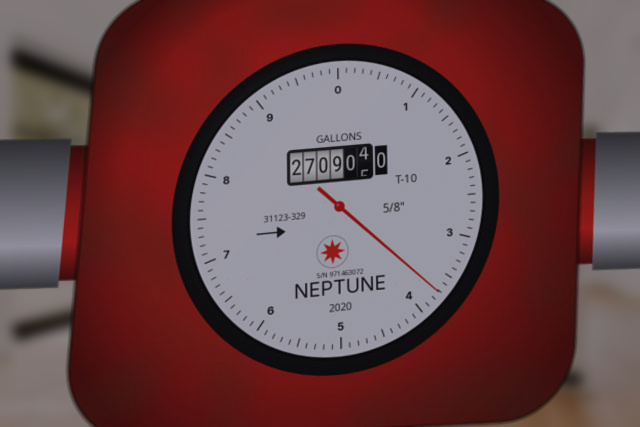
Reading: 2709043.7 gal
